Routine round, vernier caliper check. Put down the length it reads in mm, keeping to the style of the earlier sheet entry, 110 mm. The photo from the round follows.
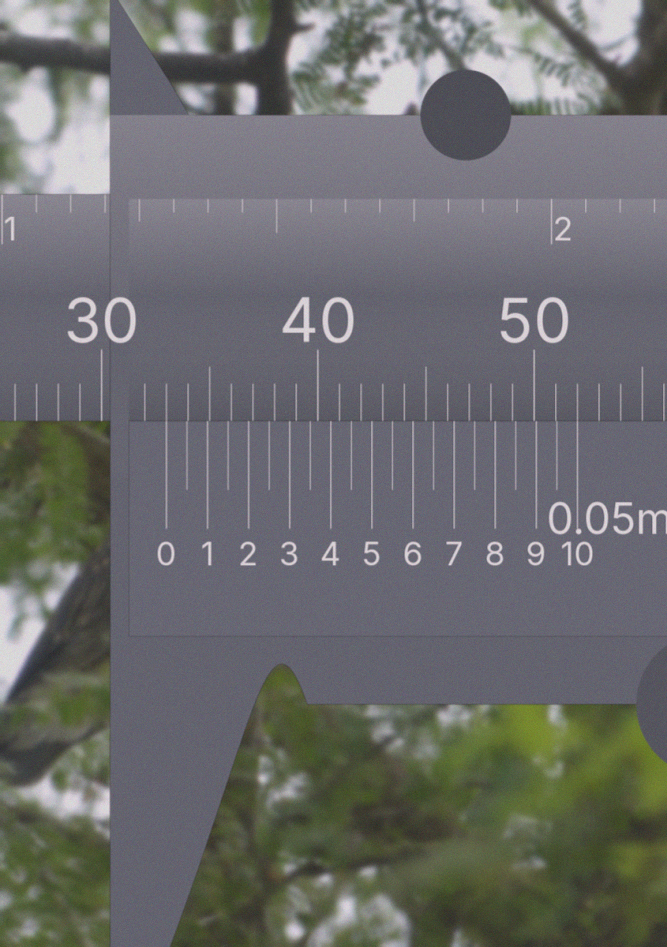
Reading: 33.00 mm
